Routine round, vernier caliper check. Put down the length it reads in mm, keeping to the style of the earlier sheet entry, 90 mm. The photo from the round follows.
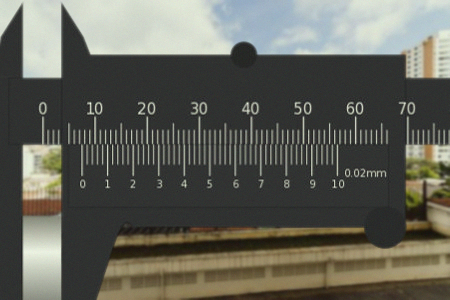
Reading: 7.5 mm
